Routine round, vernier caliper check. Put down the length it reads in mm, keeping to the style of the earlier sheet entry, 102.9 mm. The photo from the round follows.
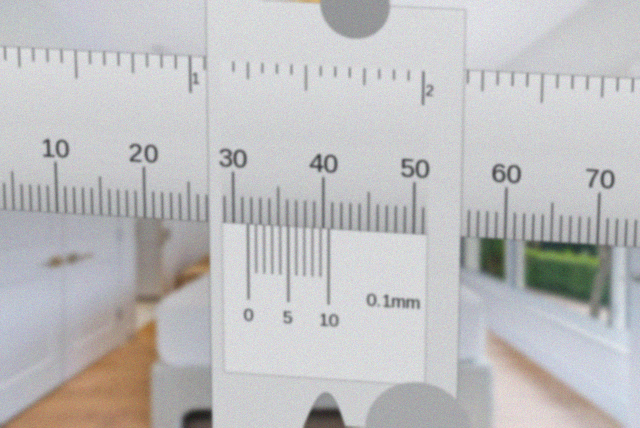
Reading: 31.6 mm
